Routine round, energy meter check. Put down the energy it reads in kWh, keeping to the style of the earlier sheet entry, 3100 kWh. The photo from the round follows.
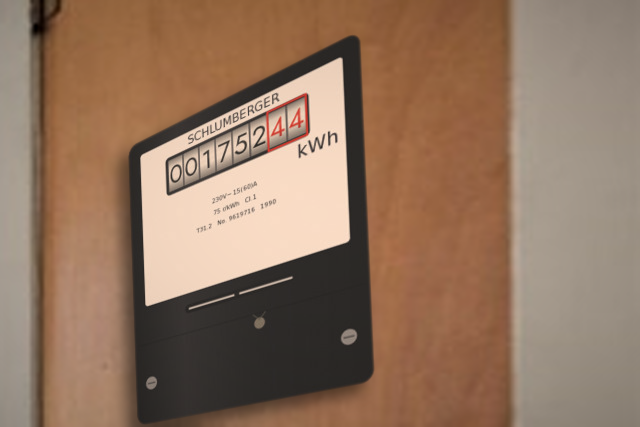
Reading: 1752.44 kWh
